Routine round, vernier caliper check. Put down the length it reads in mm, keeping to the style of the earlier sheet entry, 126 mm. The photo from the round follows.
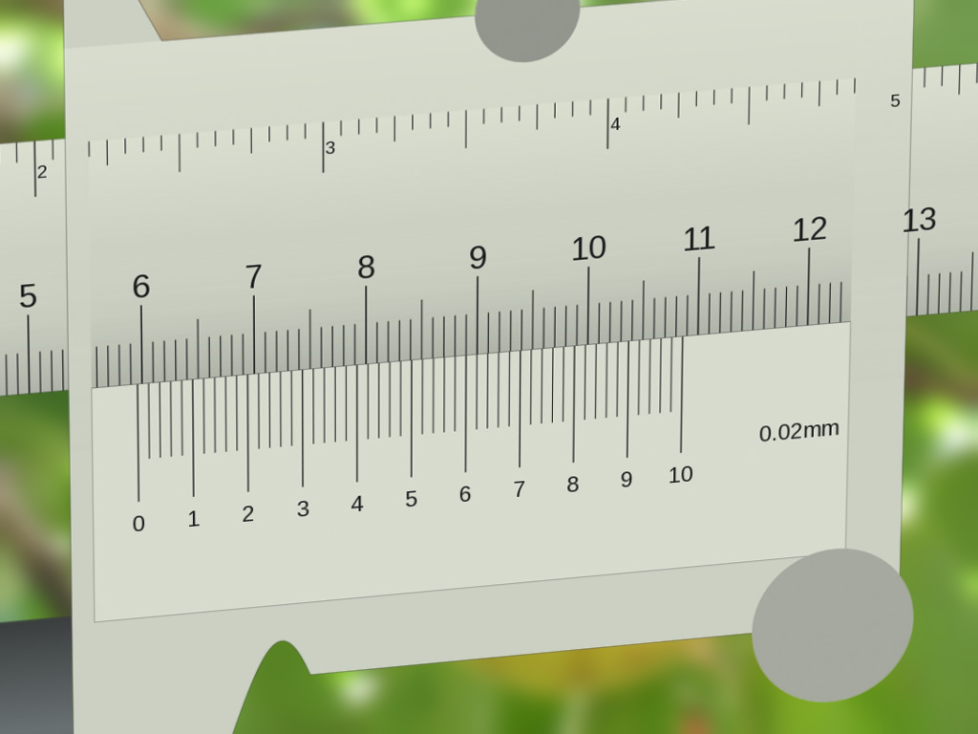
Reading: 59.6 mm
